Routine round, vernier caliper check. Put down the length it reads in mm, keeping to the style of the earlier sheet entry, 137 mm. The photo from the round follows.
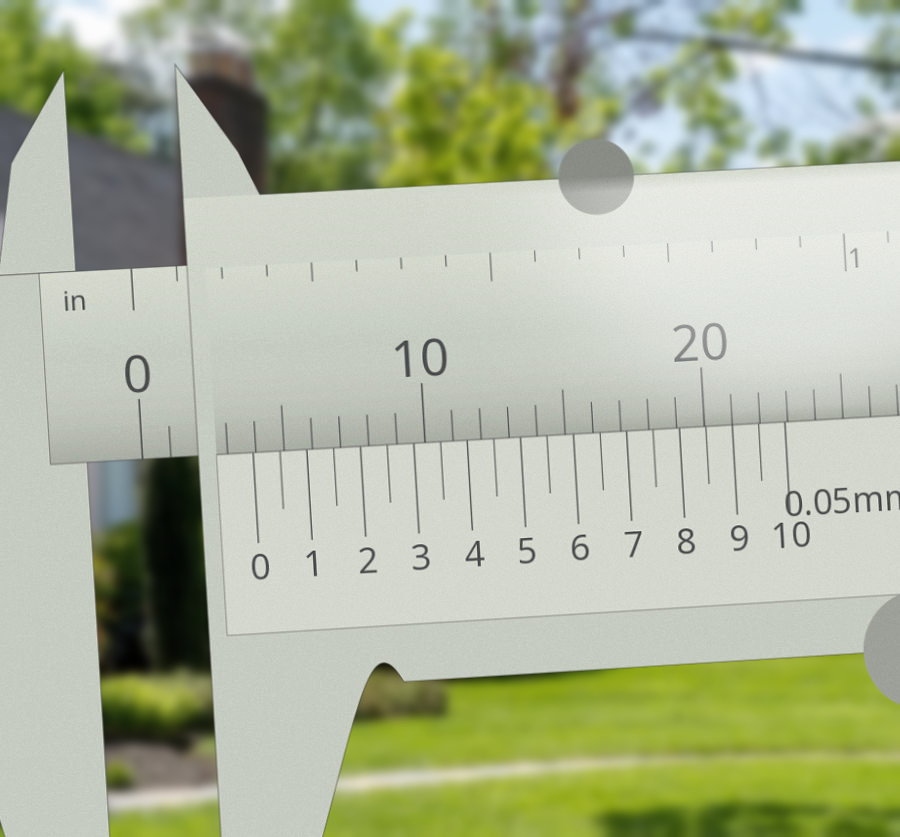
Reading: 3.90 mm
